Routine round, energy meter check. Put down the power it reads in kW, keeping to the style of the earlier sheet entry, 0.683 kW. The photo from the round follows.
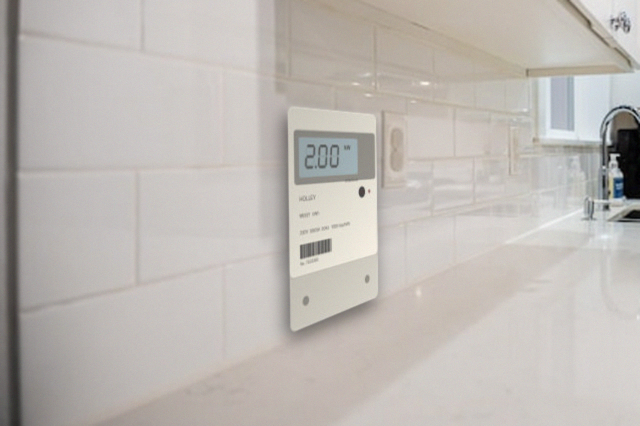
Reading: 2.00 kW
